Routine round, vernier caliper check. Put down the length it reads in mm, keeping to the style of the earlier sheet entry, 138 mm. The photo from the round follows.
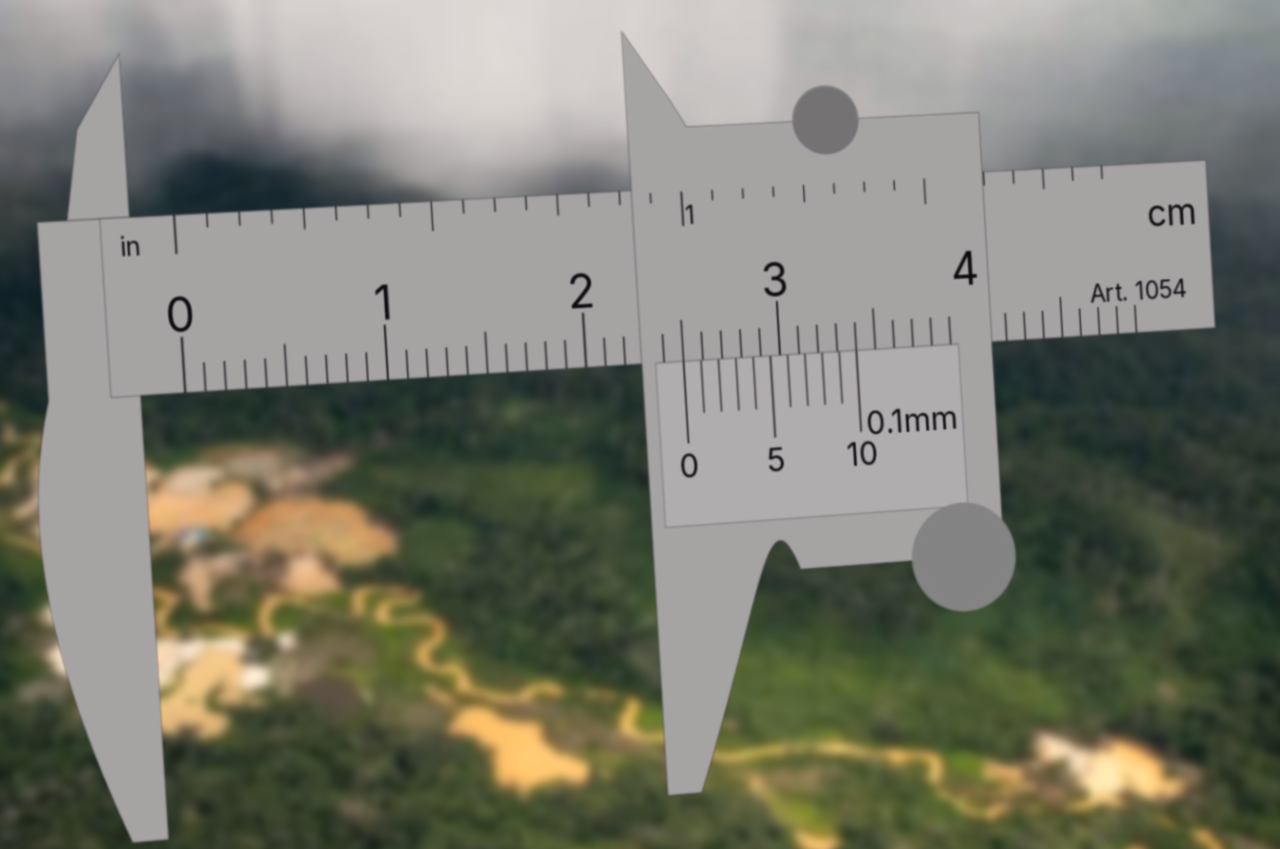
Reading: 25.0 mm
